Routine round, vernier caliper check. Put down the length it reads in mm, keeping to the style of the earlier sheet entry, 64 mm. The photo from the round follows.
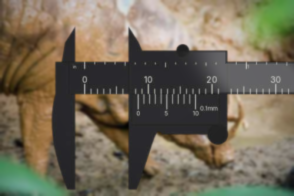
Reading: 8.4 mm
